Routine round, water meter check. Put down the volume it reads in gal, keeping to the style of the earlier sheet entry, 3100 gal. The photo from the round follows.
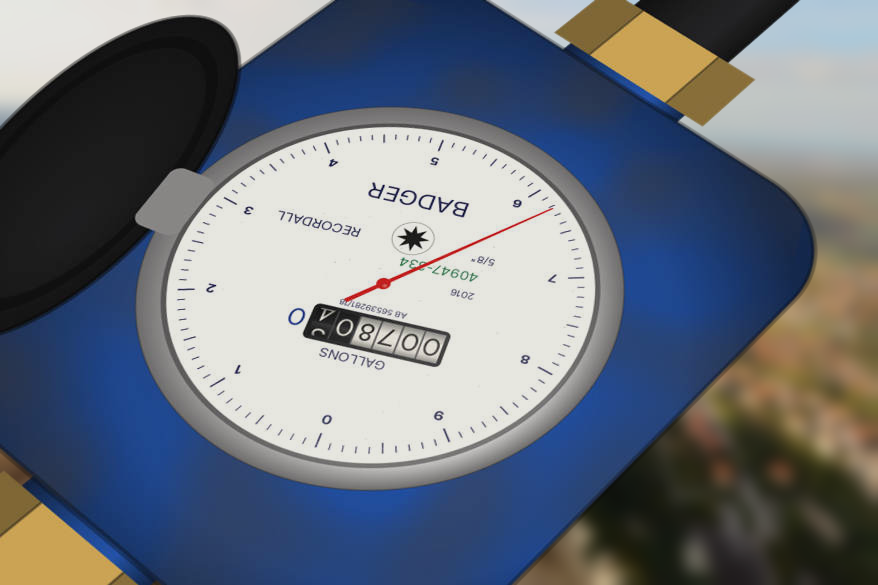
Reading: 78036.2 gal
